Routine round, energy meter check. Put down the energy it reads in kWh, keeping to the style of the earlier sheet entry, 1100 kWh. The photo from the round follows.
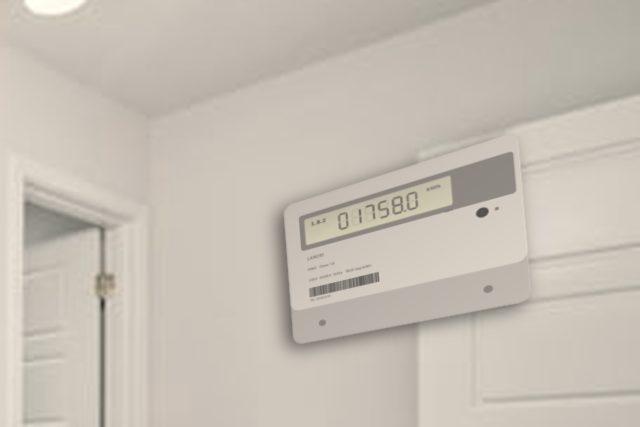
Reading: 1758.0 kWh
